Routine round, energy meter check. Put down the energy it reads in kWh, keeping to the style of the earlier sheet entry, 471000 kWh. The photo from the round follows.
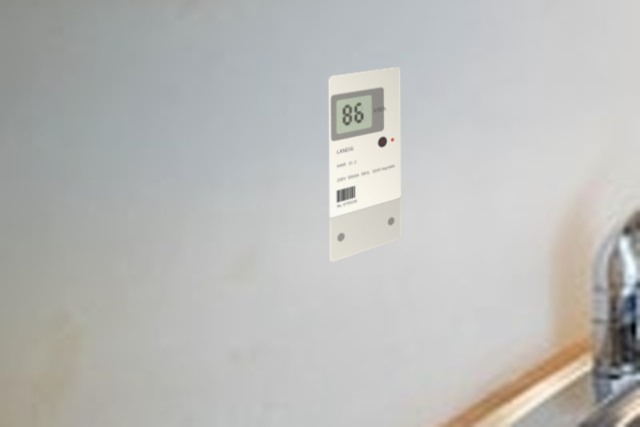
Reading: 86 kWh
